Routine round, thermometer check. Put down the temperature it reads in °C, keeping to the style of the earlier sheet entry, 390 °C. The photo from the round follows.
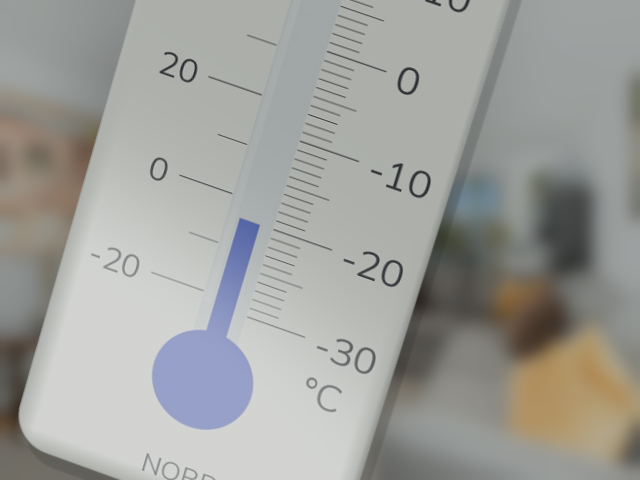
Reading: -20 °C
